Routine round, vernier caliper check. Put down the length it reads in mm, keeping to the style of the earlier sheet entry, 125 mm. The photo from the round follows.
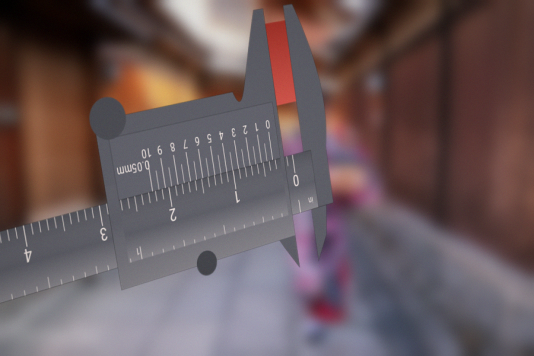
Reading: 3.4 mm
